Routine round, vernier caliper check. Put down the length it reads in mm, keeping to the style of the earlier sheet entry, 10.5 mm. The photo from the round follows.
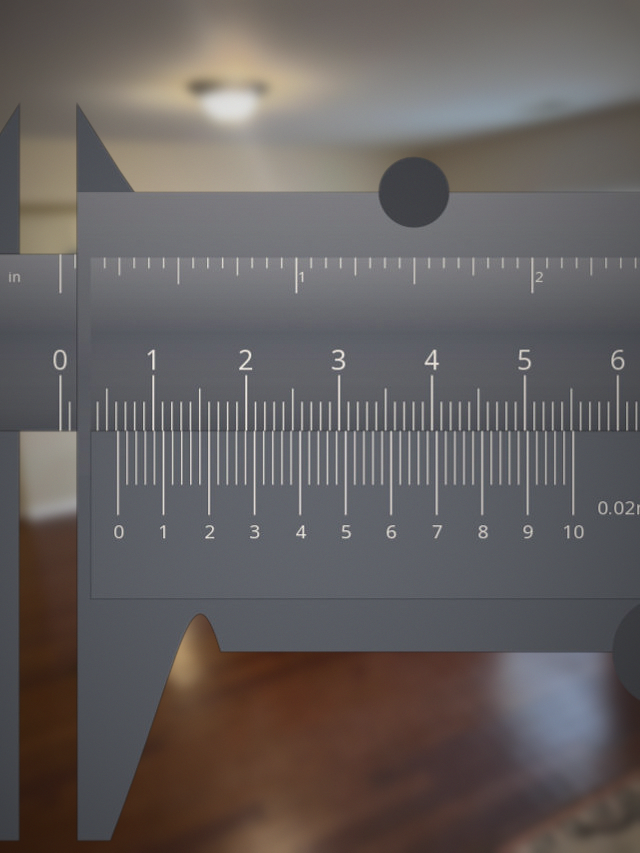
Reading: 6.2 mm
